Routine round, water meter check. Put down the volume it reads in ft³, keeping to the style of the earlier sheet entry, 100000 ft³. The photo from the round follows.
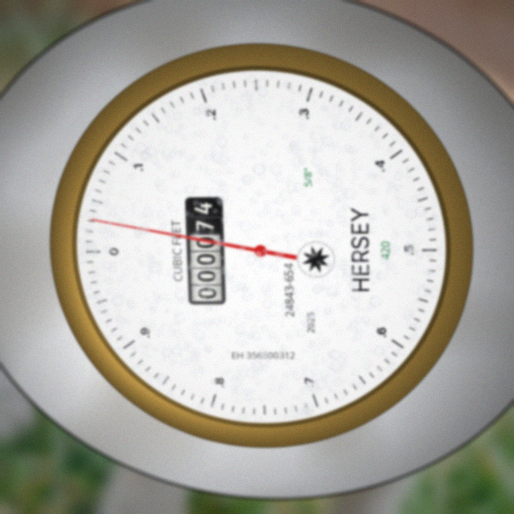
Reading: 74.03 ft³
